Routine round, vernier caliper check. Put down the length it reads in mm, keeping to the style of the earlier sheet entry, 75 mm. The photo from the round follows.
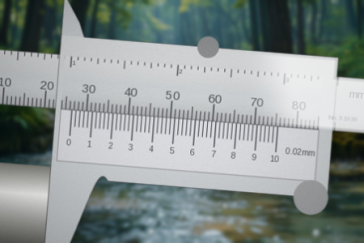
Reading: 26.5 mm
